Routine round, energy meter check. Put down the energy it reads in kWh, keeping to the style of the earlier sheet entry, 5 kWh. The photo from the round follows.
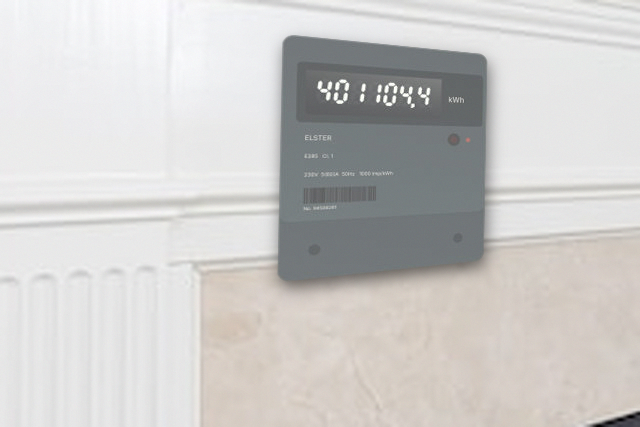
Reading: 401104.4 kWh
